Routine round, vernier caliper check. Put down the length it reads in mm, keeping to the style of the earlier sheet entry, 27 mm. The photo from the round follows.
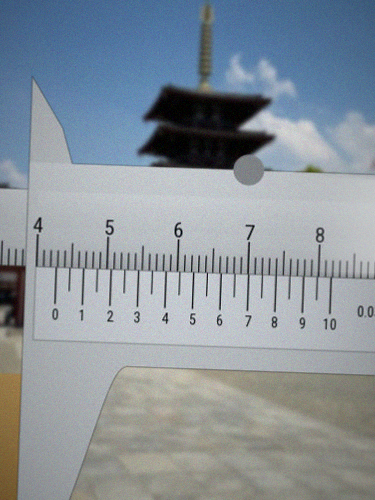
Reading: 42.8 mm
